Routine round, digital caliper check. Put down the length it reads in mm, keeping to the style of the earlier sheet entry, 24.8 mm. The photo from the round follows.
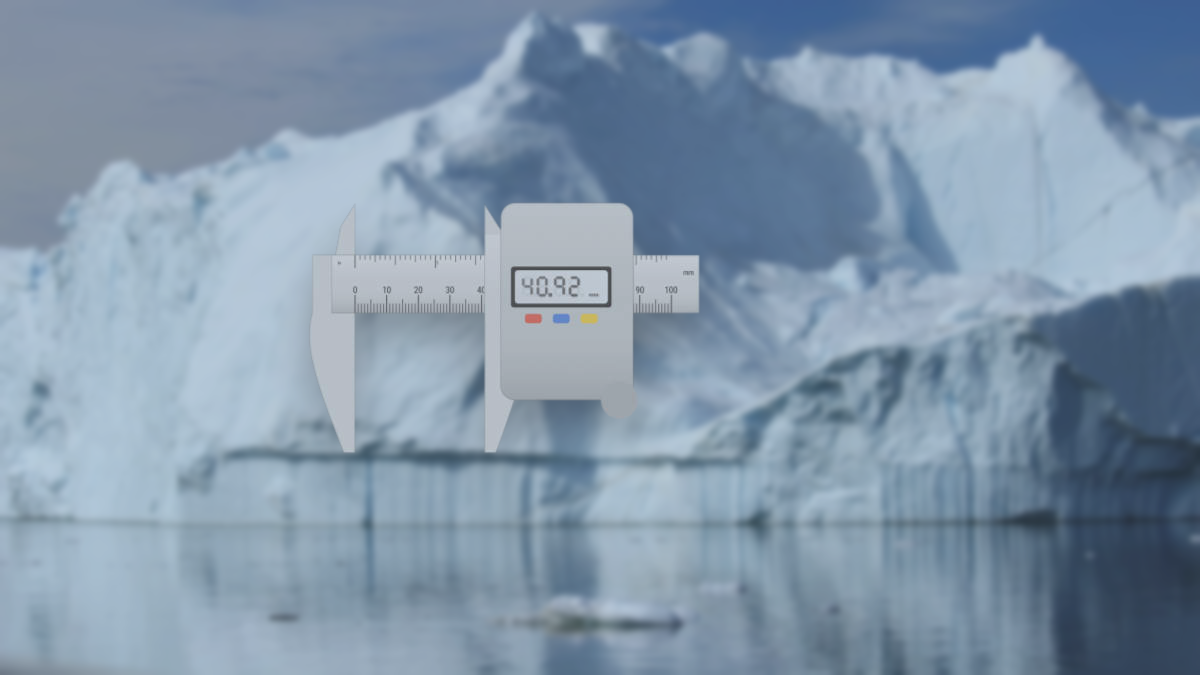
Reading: 40.92 mm
